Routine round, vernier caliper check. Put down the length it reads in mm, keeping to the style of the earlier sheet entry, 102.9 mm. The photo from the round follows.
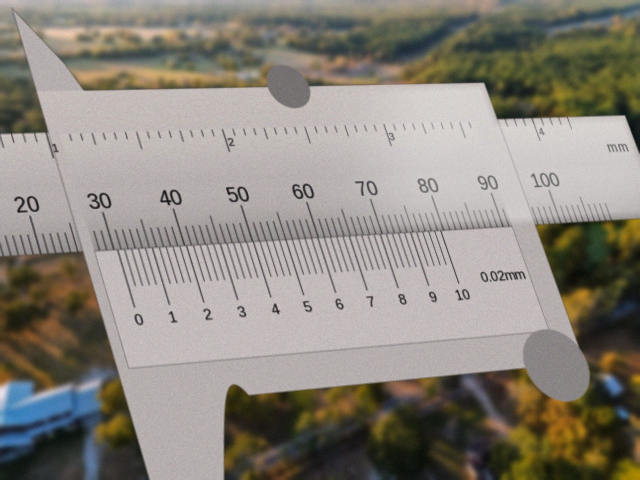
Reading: 30.5 mm
